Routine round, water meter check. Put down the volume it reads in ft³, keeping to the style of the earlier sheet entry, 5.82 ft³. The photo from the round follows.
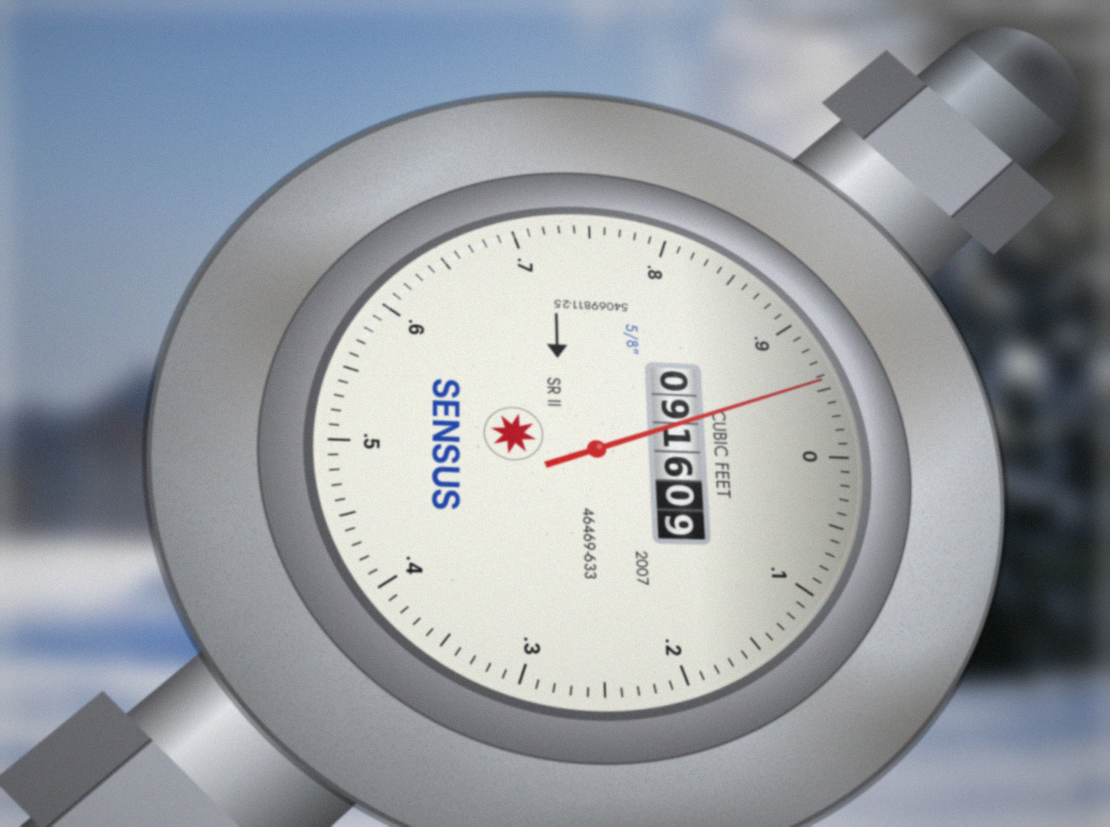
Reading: 91608.94 ft³
